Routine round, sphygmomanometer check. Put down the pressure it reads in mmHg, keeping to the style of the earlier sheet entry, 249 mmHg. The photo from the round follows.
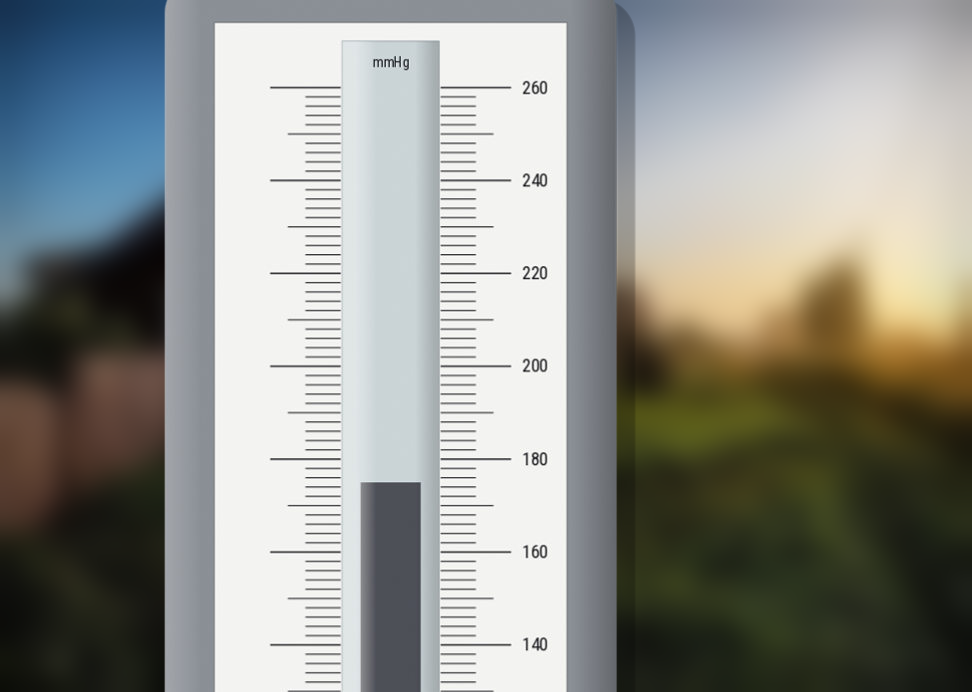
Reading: 175 mmHg
